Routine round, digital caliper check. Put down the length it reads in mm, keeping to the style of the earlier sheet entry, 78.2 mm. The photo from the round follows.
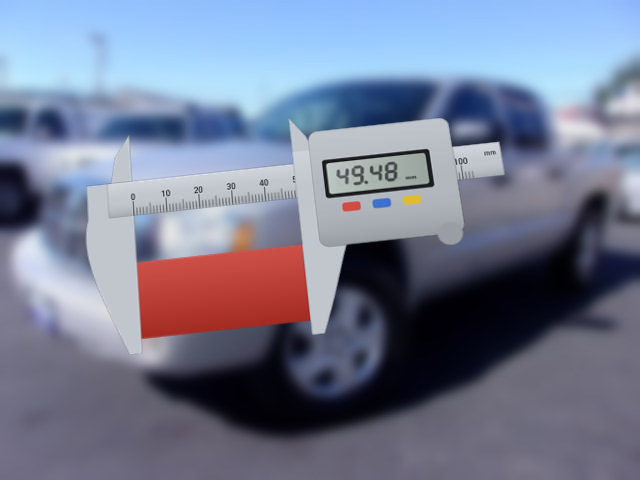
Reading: 49.48 mm
